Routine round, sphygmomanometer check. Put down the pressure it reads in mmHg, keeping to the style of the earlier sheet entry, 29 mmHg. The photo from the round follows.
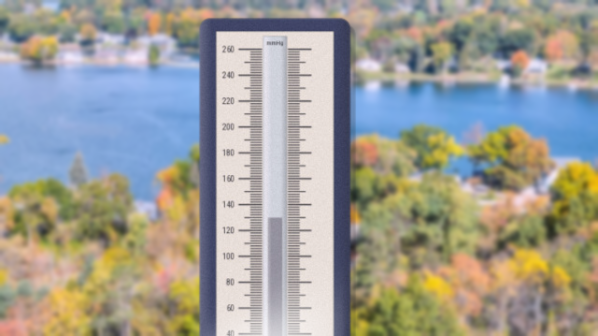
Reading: 130 mmHg
